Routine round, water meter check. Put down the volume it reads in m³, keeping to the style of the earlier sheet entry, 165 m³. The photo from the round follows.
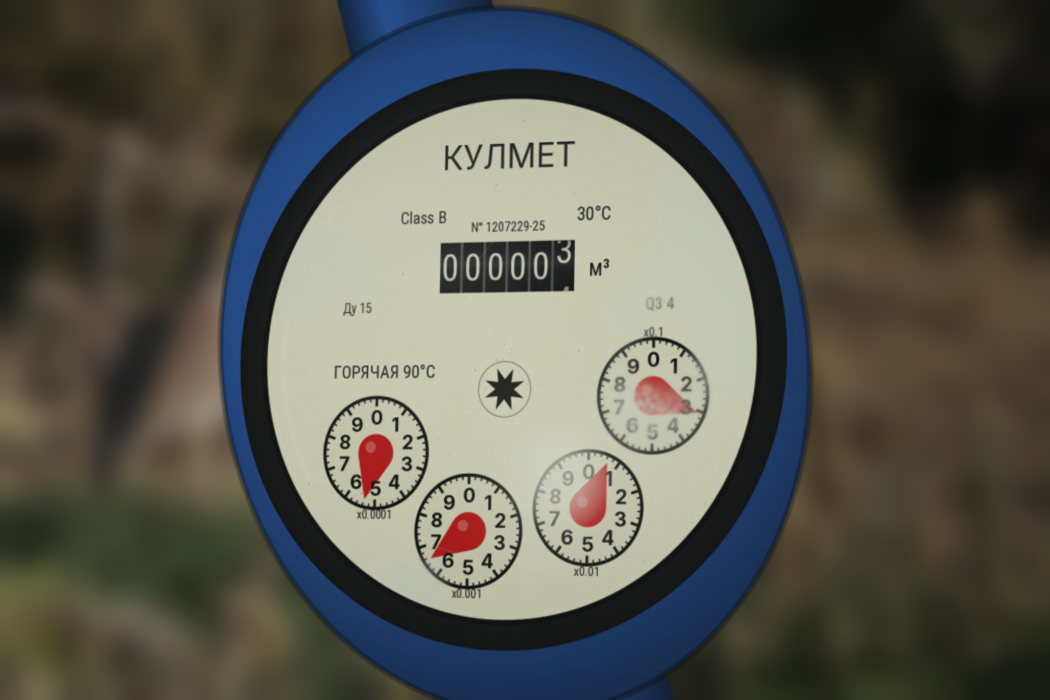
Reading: 3.3065 m³
